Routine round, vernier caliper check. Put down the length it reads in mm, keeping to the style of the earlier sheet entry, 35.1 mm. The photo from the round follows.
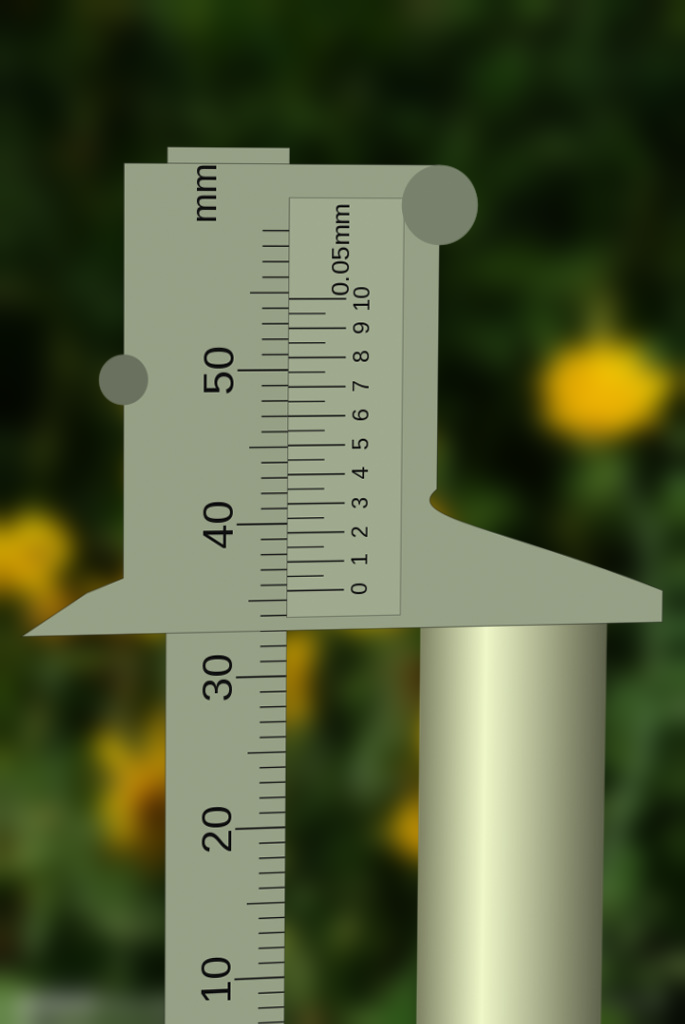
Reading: 35.6 mm
